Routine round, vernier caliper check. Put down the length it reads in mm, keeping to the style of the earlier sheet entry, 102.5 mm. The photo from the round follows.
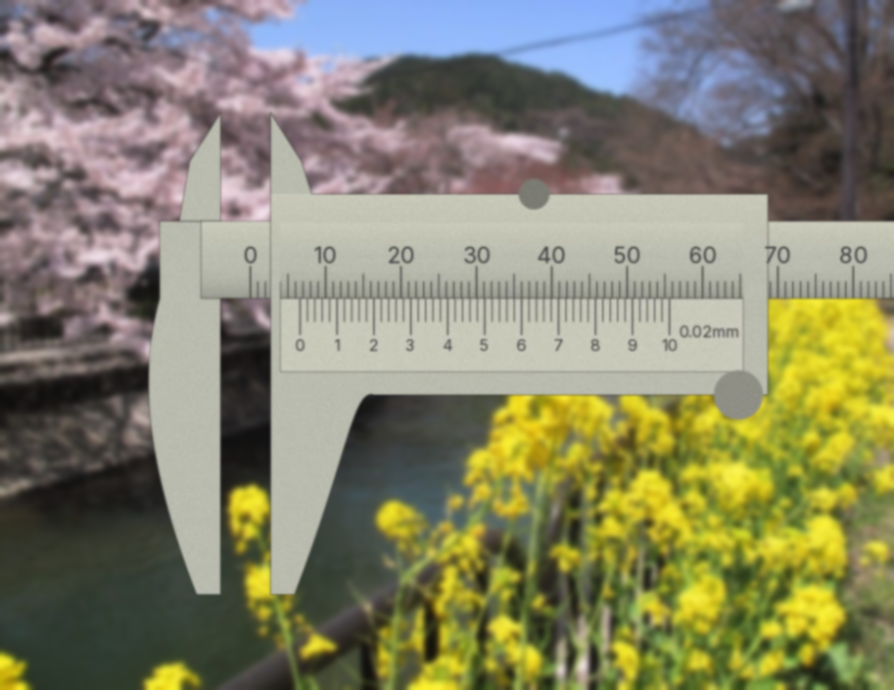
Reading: 6.6 mm
